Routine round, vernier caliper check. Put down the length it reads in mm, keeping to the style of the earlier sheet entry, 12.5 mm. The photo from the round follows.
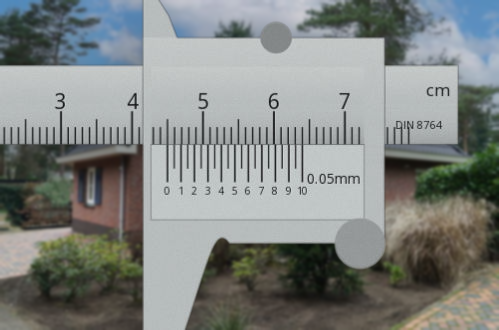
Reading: 45.0 mm
